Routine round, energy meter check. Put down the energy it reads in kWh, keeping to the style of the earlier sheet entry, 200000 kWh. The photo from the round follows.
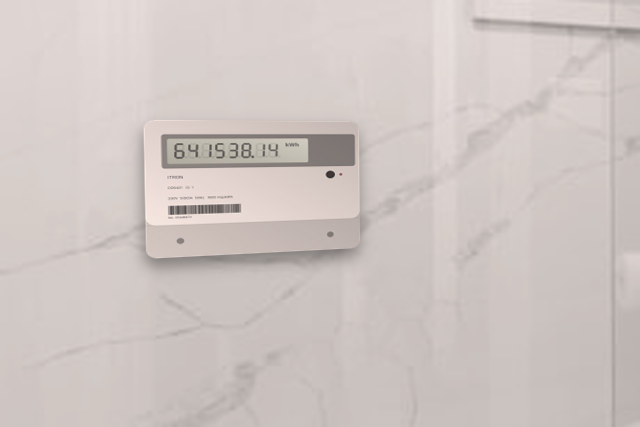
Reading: 641538.14 kWh
